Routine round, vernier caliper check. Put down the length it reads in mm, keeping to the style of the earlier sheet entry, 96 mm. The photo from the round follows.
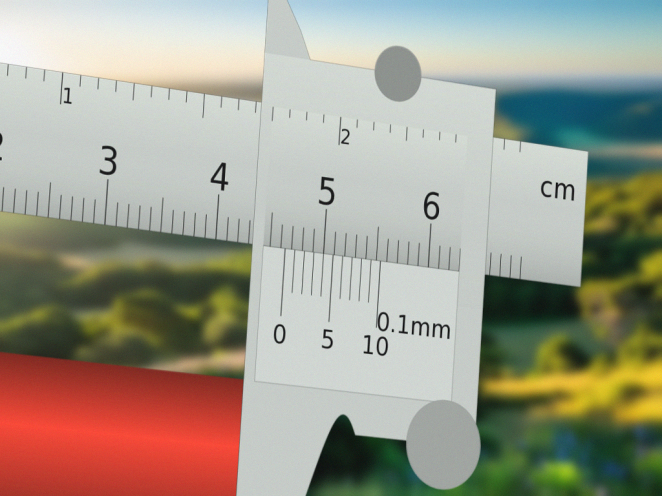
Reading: 46.4 mm
